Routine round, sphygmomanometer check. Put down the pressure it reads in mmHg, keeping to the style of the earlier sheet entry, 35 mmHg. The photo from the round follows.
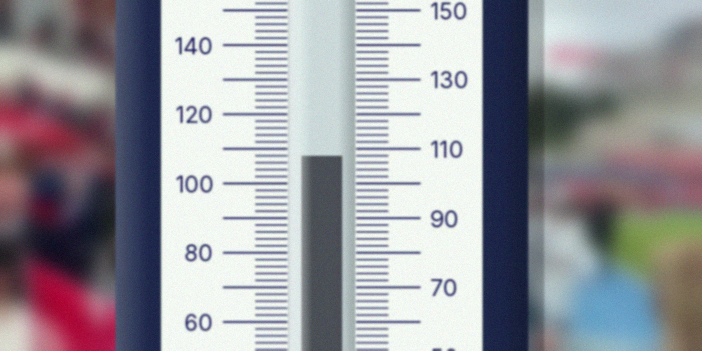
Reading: 108 mmHg
